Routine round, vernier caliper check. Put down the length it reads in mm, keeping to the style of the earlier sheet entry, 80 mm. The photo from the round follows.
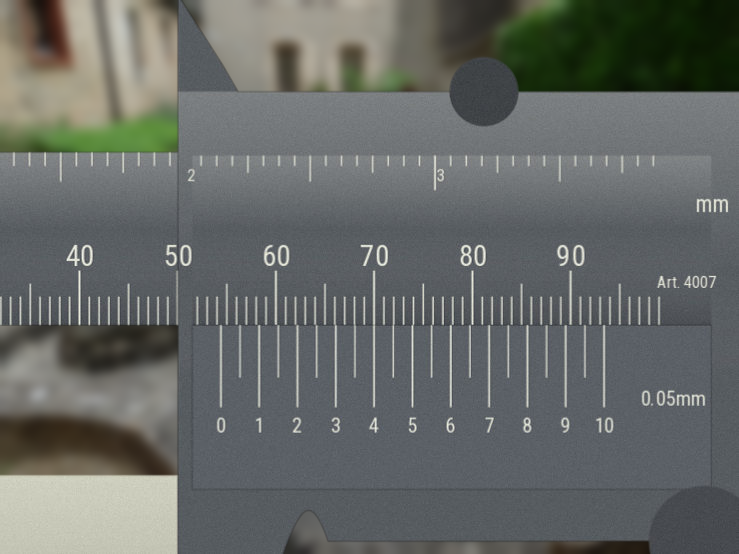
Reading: 54.4 mm
